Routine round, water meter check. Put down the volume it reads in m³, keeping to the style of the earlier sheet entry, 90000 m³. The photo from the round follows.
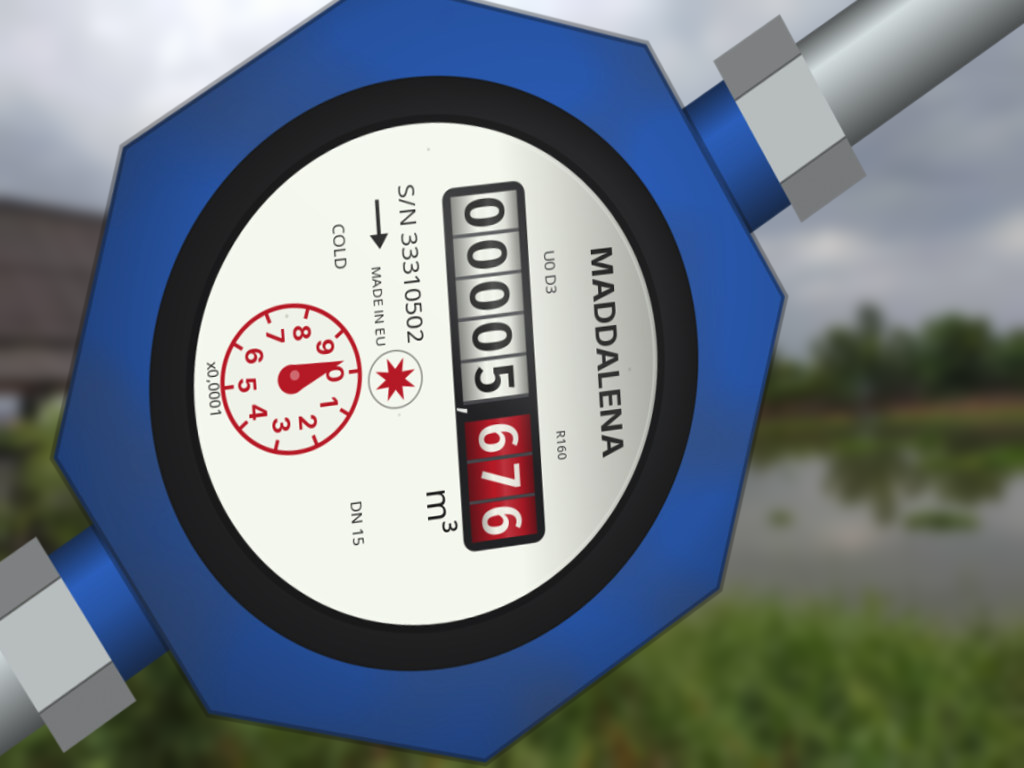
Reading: 5.6759 m³
